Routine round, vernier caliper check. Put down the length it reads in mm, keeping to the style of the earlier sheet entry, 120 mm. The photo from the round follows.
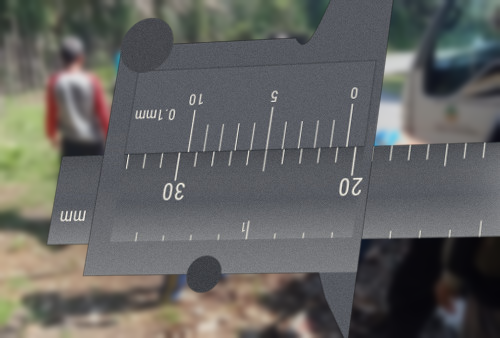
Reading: 20.5 mm
